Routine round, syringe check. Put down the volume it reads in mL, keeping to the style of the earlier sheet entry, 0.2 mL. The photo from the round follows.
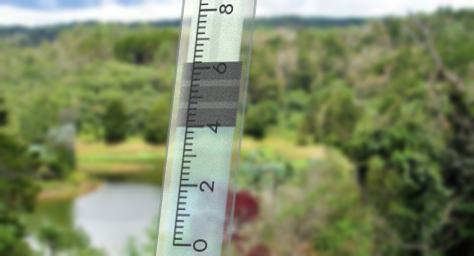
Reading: 4 mL
